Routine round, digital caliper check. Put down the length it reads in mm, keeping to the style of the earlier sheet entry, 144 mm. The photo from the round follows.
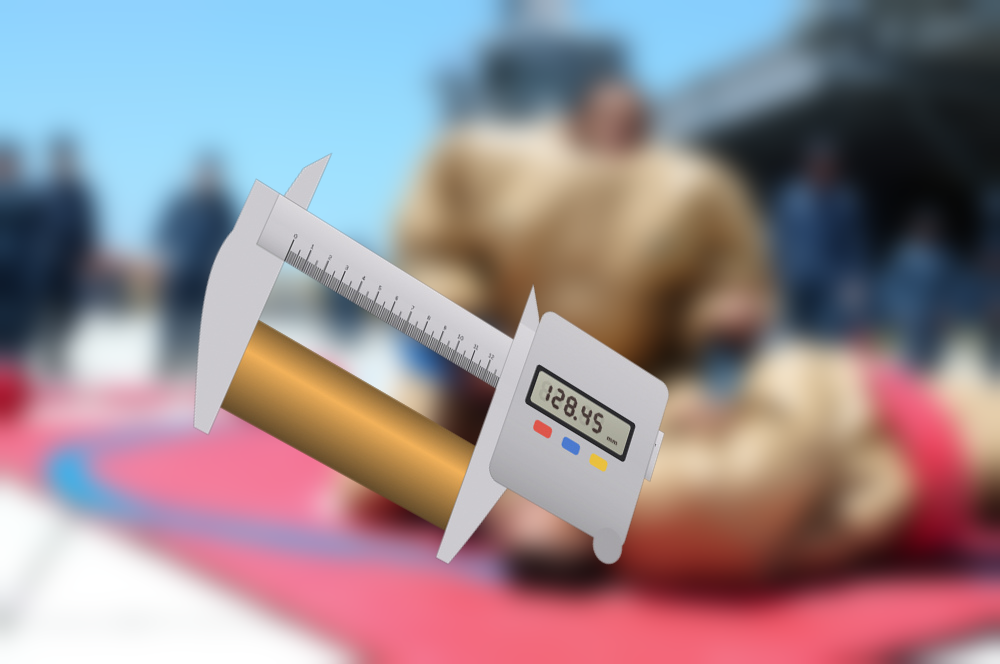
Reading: 128.45 mm
